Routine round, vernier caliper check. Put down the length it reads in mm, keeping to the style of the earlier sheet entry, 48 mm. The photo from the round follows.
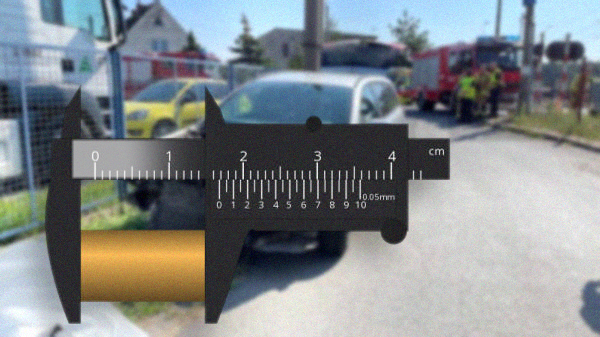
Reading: 16.8 mm
